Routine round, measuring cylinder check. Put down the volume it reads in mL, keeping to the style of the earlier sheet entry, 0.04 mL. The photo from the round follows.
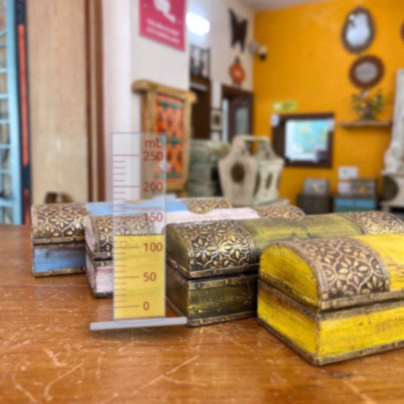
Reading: 120 mL
